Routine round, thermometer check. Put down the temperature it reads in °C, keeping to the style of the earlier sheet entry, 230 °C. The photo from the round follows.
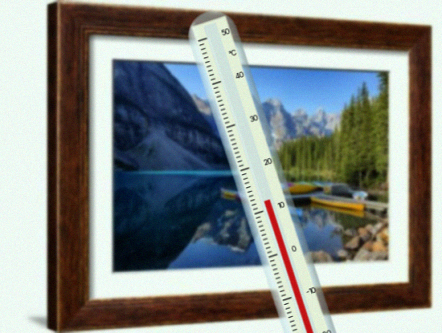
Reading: 12 °C
